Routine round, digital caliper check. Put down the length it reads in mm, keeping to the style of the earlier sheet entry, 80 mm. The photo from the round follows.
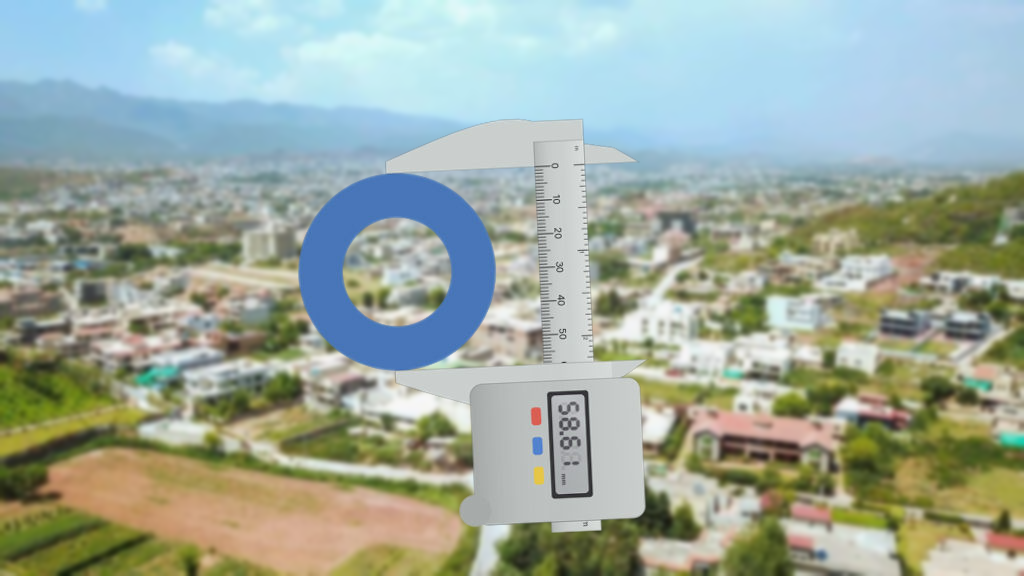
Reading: 58.61 mm
